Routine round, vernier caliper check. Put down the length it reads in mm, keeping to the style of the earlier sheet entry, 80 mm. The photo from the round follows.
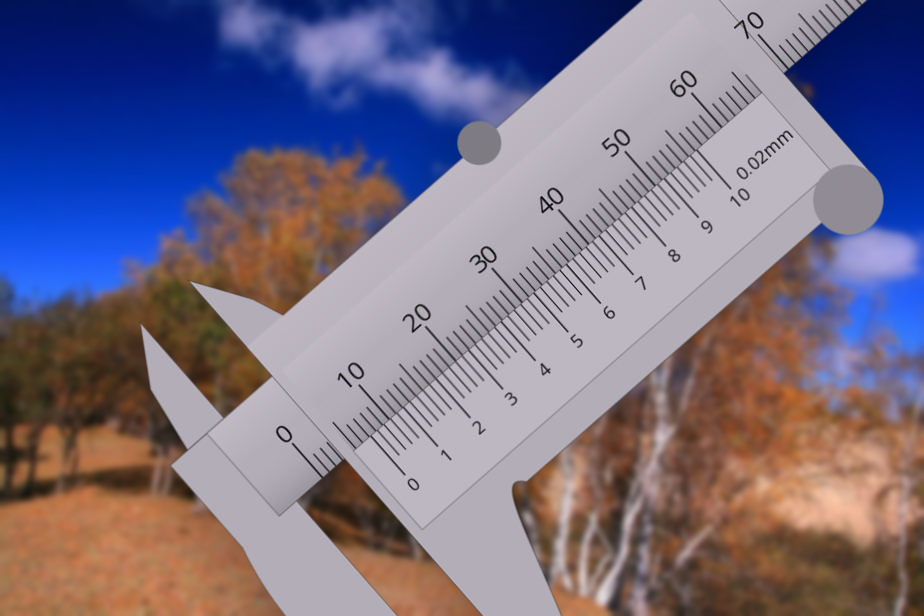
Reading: 7.2 mm
